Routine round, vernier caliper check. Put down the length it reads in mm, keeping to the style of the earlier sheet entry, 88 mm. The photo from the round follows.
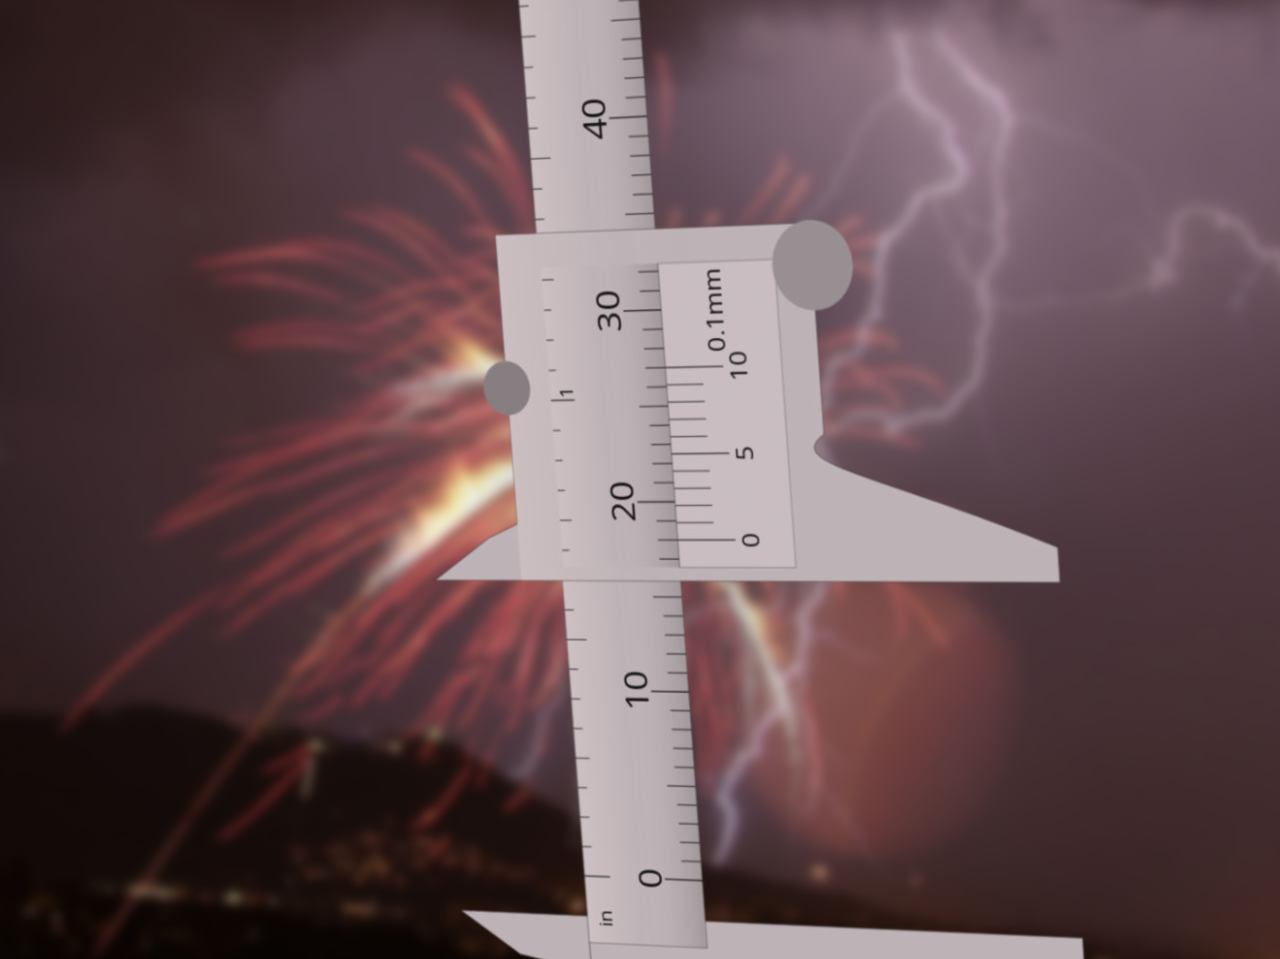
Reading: 18.0 mm
